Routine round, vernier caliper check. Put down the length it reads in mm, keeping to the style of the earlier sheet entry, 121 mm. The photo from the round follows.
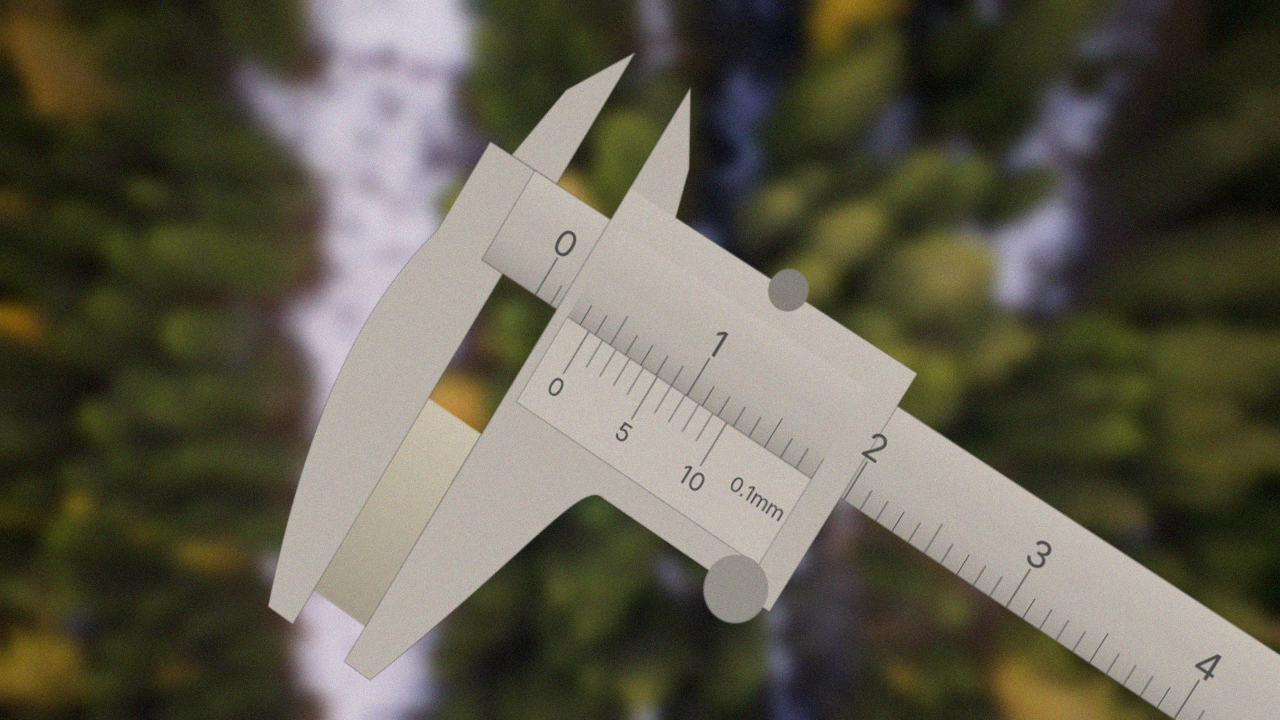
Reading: 3.6 mm
